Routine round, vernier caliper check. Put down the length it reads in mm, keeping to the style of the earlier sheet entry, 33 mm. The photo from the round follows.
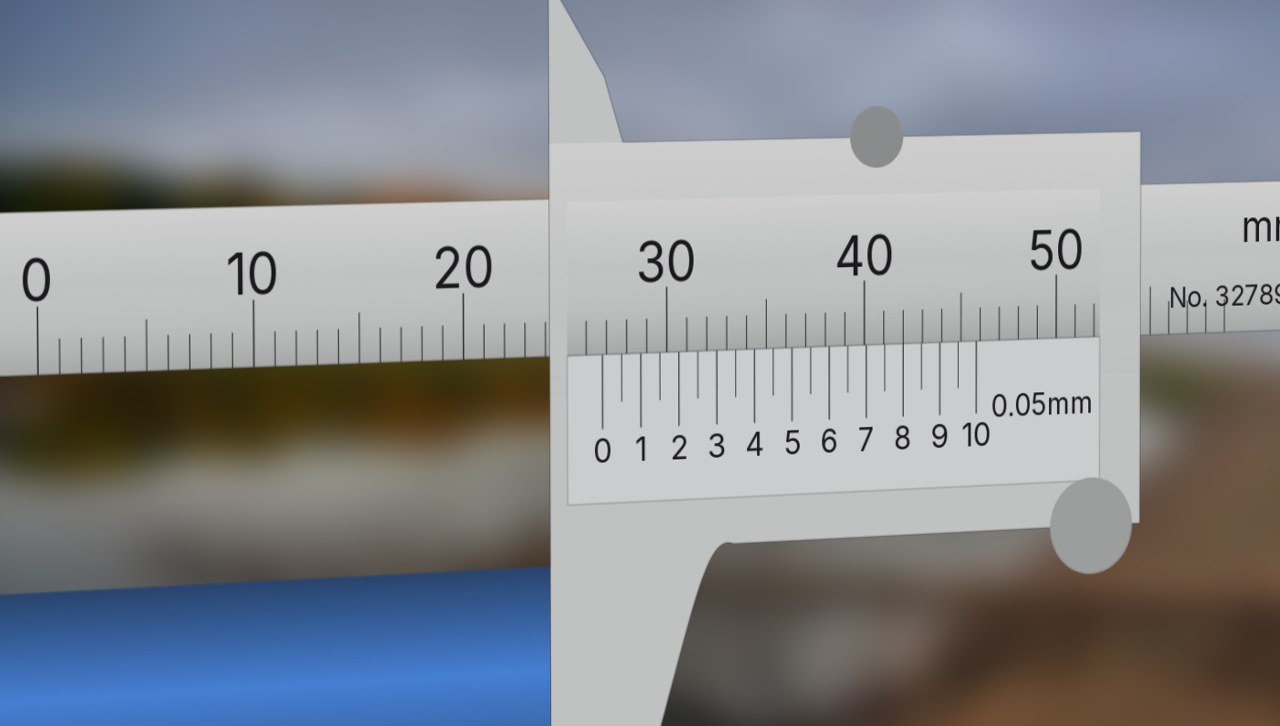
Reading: 26.8 mm
